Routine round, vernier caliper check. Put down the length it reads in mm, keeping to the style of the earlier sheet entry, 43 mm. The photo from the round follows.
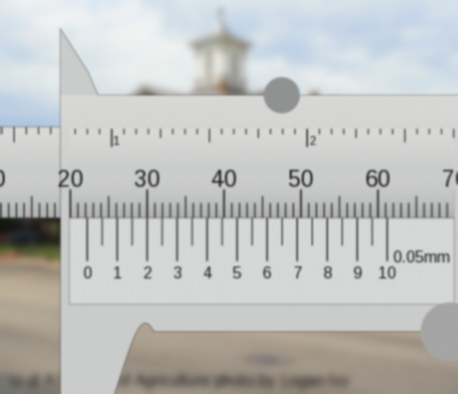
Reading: 22.2 mm
